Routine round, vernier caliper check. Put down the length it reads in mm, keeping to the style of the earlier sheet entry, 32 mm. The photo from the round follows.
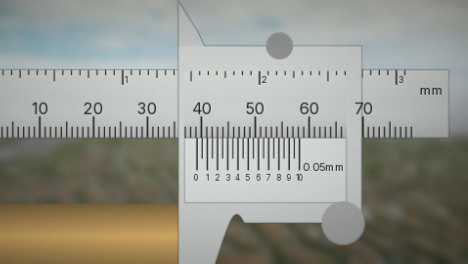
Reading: 39.2 mm
